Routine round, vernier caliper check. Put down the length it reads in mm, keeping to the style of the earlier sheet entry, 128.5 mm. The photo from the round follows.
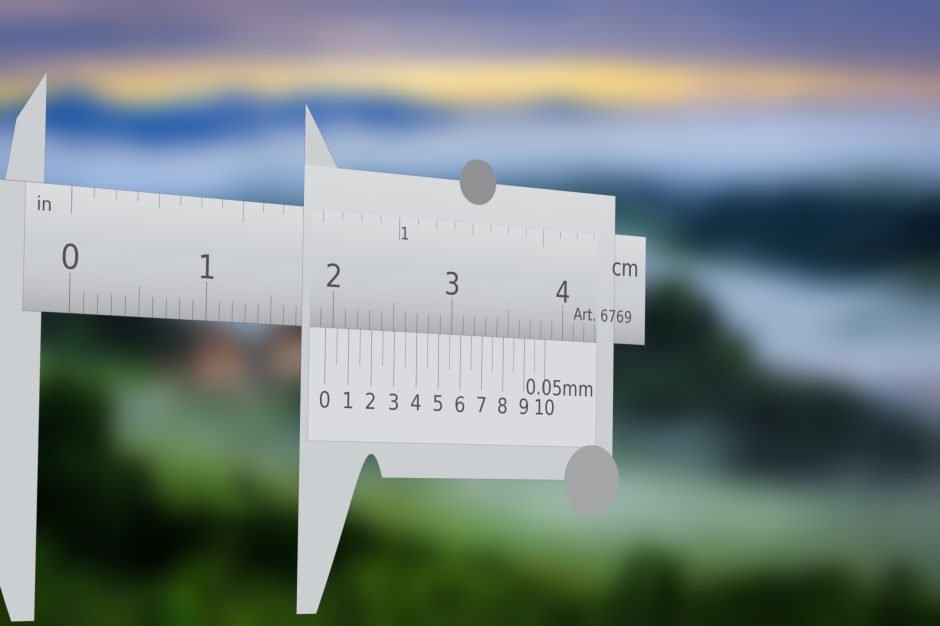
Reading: 19.4 mm
